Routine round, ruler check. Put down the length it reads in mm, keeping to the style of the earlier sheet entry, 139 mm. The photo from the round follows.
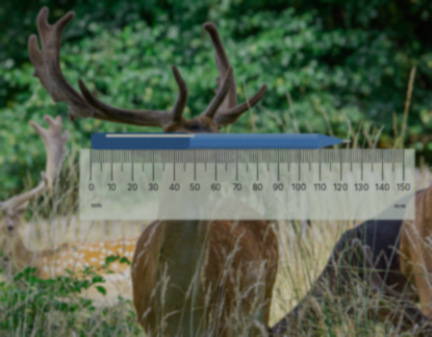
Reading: 125 mm
